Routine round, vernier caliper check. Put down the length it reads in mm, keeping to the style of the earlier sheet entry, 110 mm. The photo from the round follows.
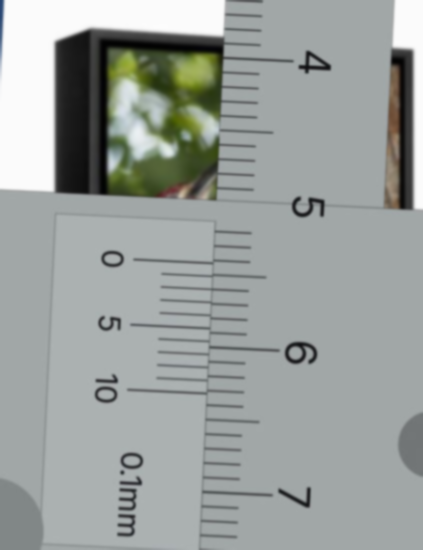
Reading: 54.2 mm
